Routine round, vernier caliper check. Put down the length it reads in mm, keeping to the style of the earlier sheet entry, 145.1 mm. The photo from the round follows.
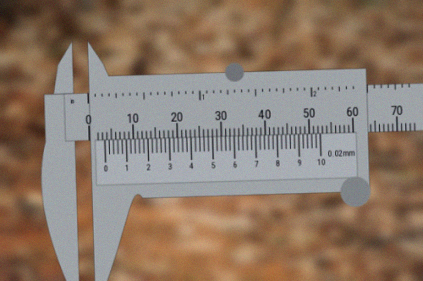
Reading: 3.5 mm
